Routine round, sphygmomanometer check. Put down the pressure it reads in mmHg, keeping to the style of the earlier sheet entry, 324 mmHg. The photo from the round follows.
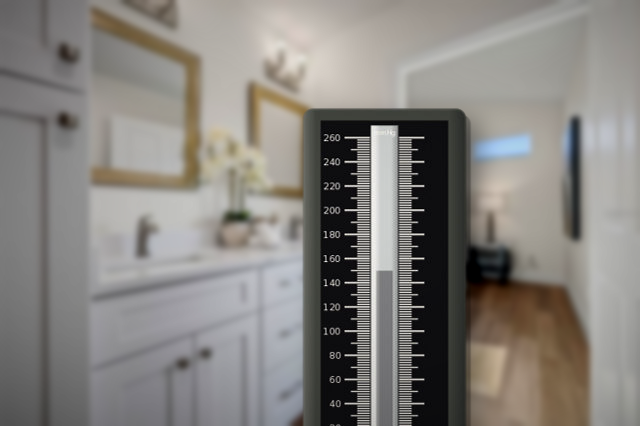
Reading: 150 mmHg
